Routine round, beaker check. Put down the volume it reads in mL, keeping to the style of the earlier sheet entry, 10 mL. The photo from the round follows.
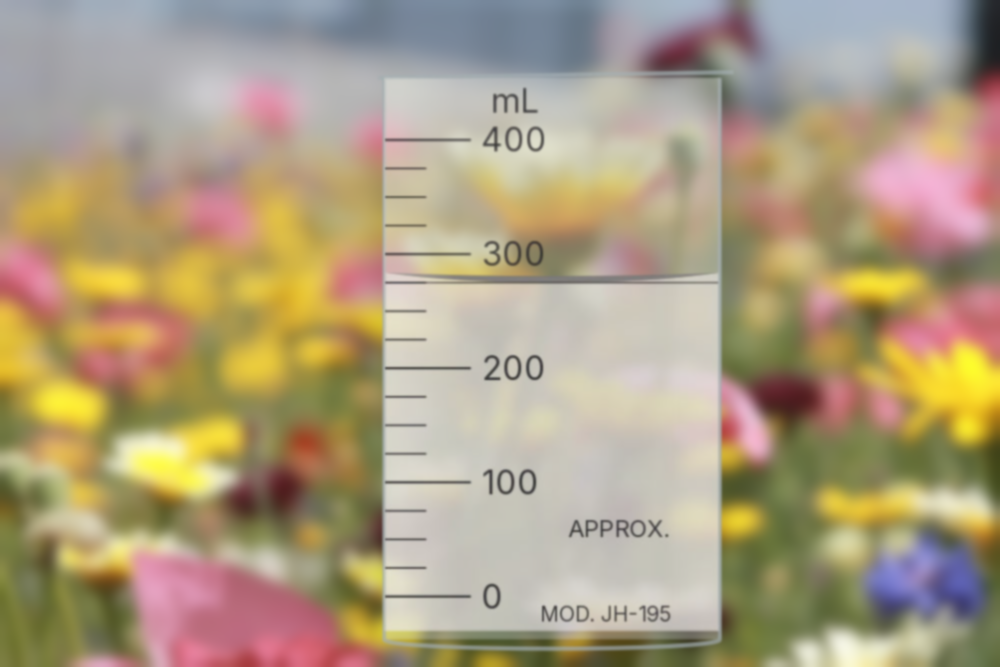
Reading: 275 mL
